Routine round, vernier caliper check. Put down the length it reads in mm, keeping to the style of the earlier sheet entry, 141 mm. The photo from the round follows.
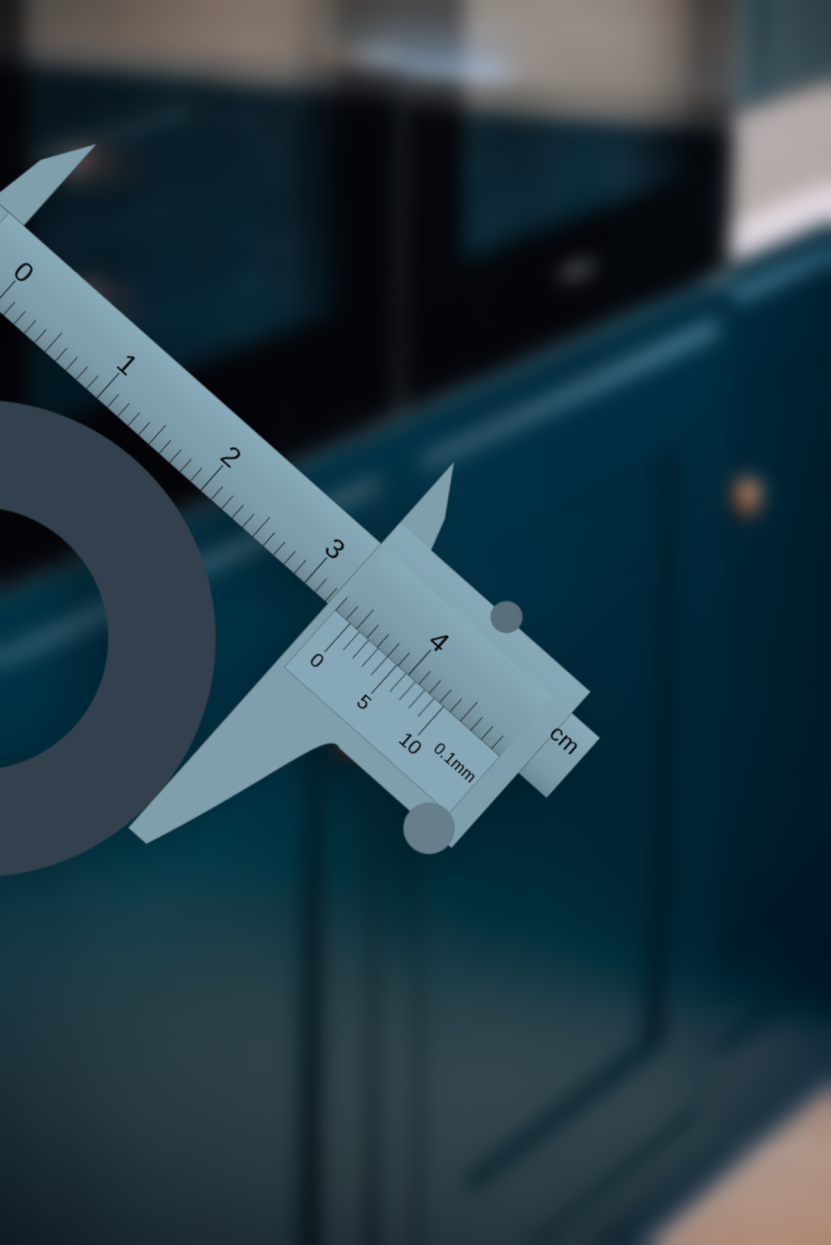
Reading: 34.4 mm
